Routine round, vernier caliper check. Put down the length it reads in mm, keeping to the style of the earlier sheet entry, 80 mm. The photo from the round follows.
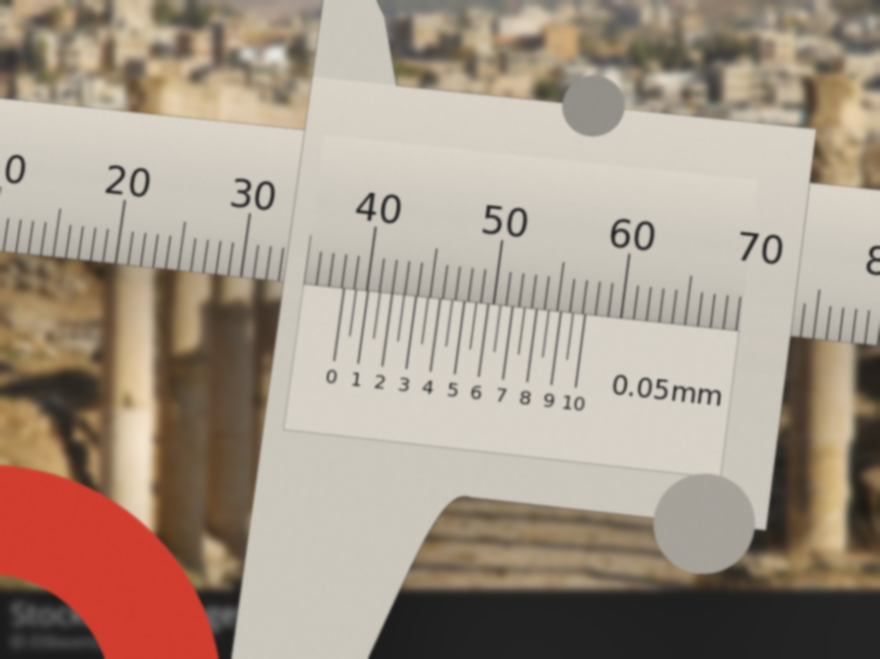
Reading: 38.2 mm
